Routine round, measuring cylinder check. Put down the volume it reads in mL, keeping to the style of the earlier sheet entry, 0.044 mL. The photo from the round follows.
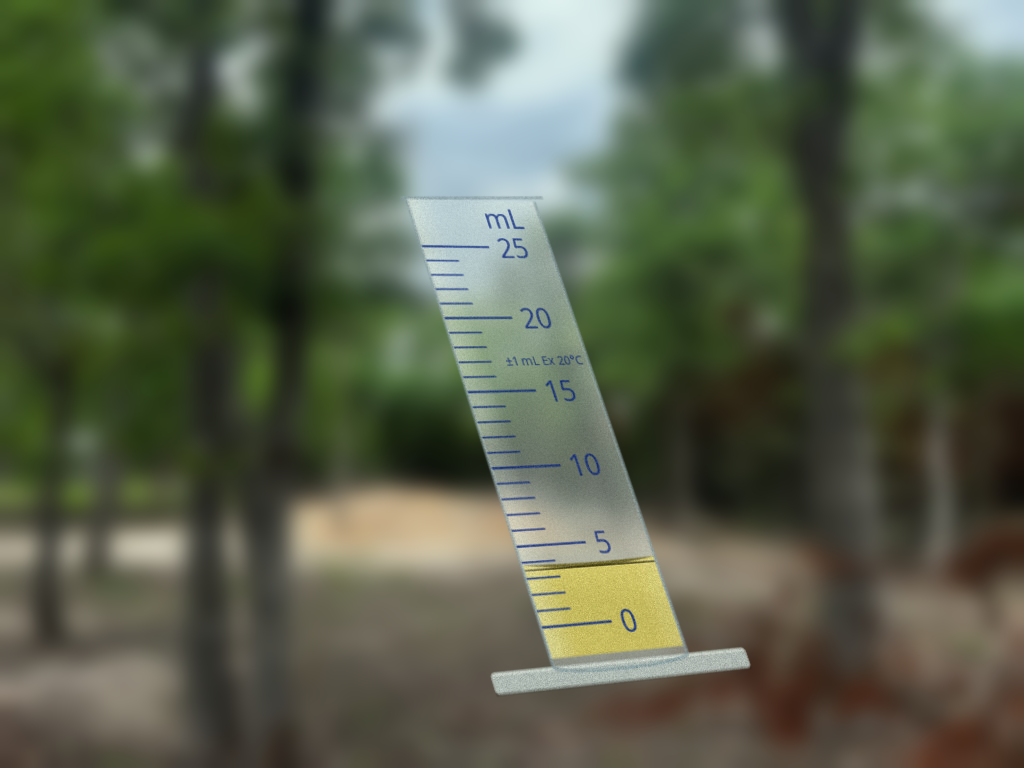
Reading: 3.5 mL
